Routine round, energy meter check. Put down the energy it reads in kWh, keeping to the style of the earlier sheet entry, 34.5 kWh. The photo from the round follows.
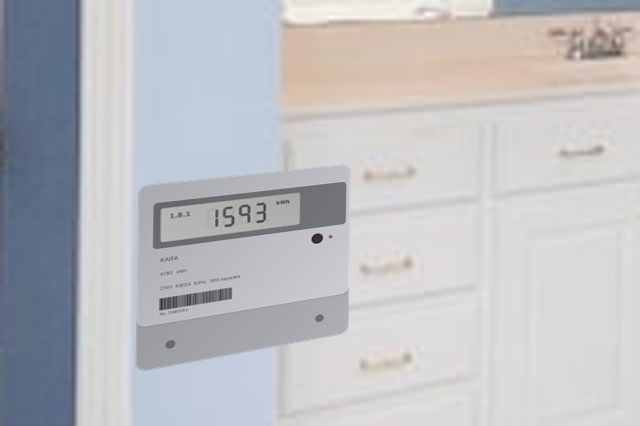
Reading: 1593 kWh
